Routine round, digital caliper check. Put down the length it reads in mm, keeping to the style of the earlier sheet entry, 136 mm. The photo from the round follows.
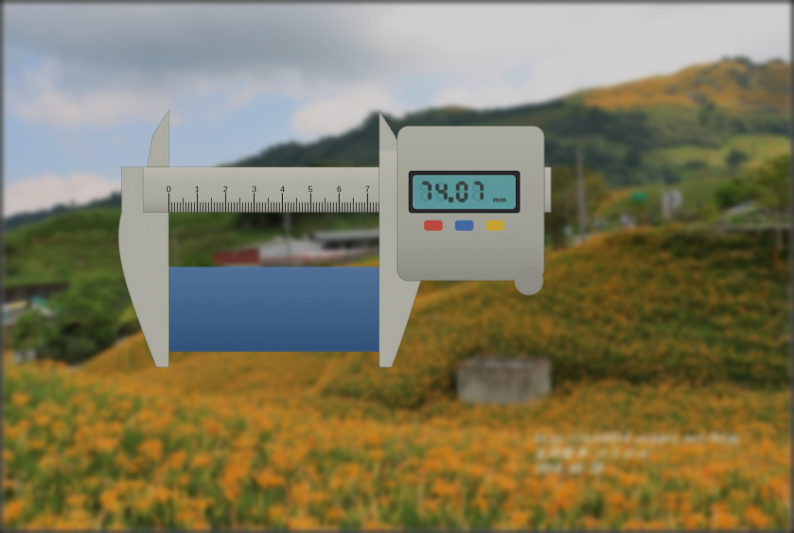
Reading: 74.07 mm
